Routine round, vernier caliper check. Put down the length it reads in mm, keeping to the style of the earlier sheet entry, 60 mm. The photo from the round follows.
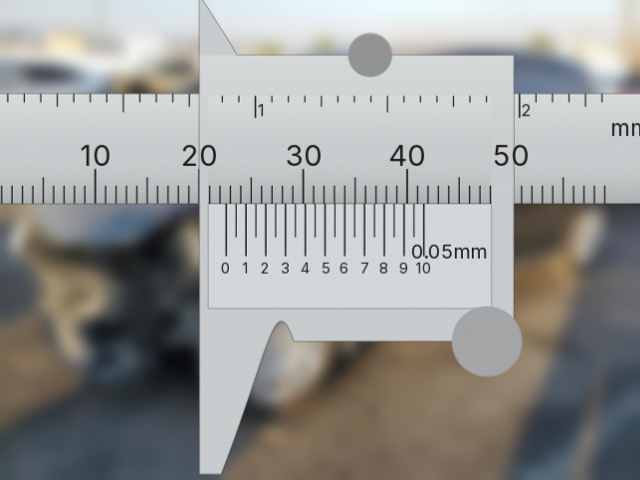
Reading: 22.6 mm
